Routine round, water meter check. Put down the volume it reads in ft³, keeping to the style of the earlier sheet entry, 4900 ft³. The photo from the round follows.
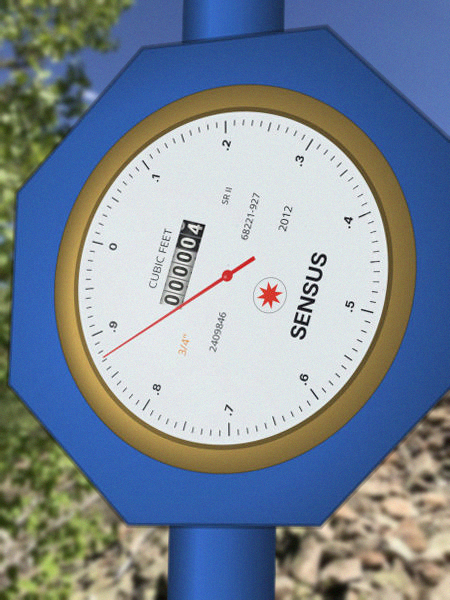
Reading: 3.87 ft³
